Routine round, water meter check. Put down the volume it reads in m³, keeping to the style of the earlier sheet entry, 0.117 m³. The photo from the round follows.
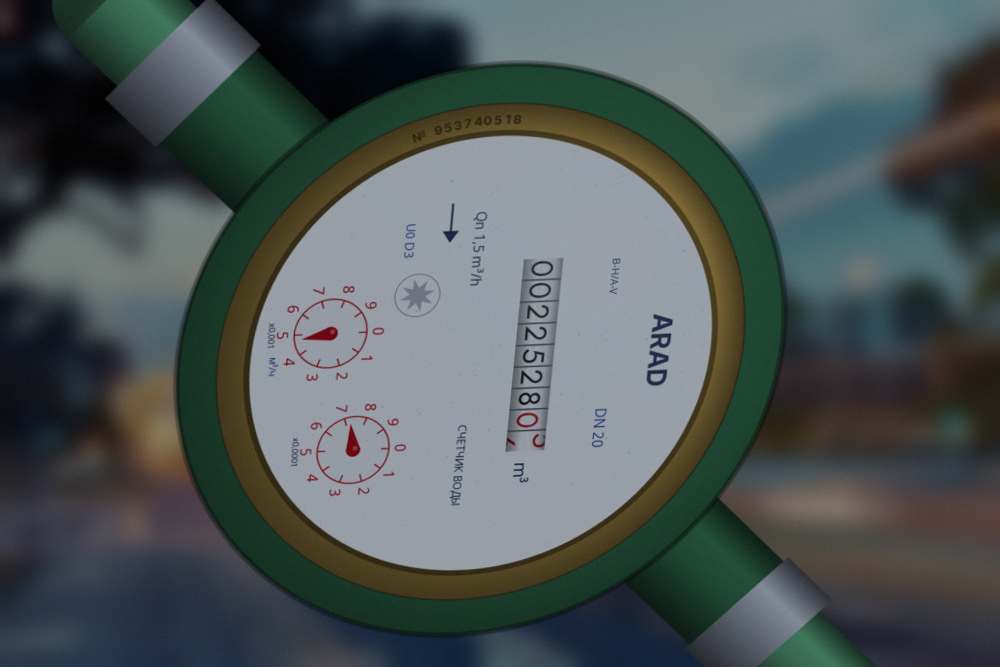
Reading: 22528.0547 m³
